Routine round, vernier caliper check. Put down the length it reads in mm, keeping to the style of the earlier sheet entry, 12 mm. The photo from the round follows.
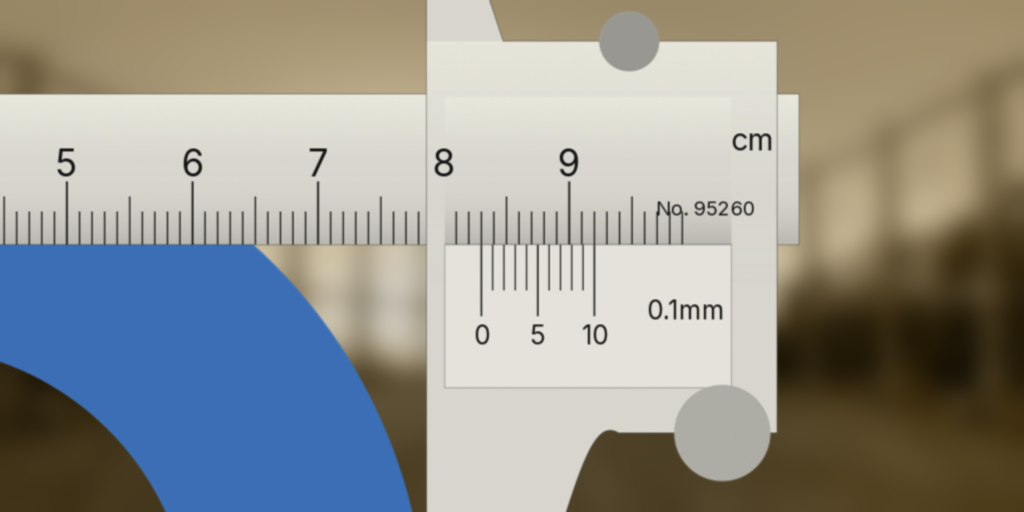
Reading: 83.0 mm
